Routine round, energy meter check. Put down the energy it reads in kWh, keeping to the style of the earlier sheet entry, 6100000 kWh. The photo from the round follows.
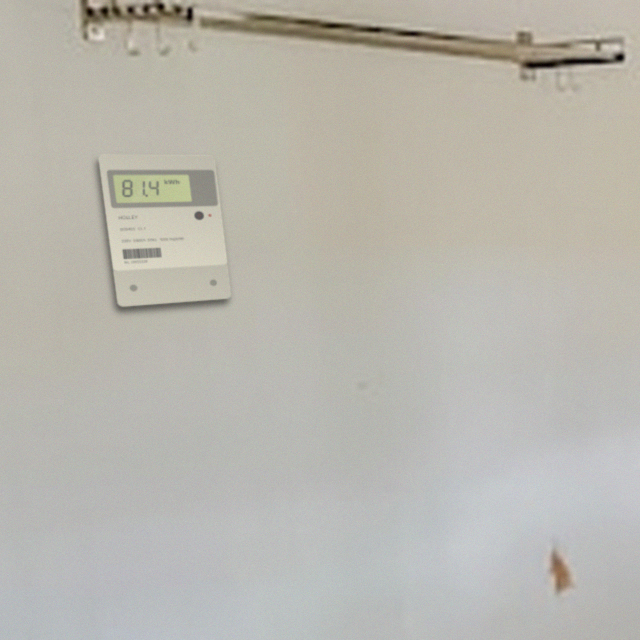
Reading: 81.4 kWh
